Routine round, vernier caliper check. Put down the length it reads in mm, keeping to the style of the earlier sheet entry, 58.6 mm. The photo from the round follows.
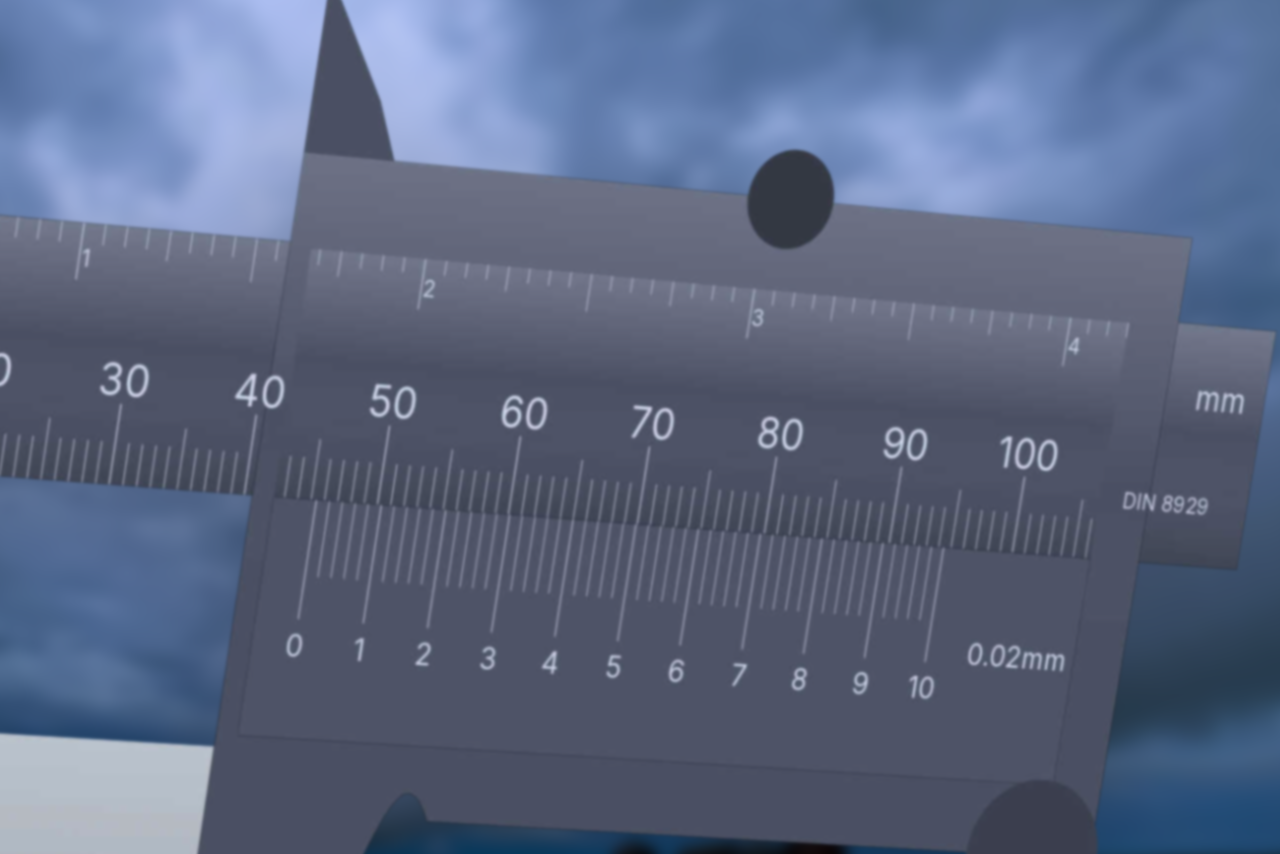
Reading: 45.4 mm
